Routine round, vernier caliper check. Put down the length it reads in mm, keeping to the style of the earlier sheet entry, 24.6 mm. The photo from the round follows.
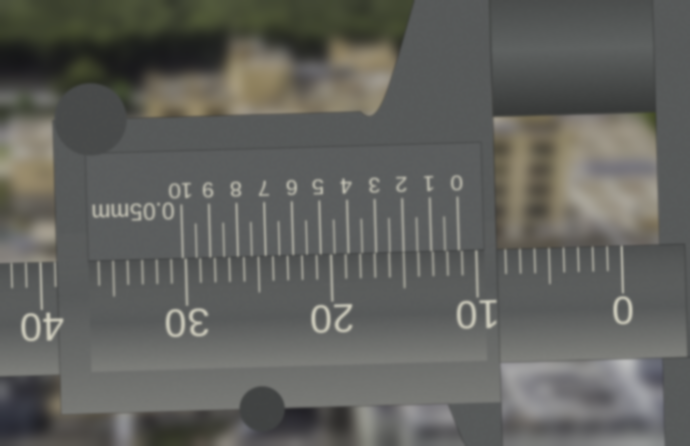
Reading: 11.2 mm
